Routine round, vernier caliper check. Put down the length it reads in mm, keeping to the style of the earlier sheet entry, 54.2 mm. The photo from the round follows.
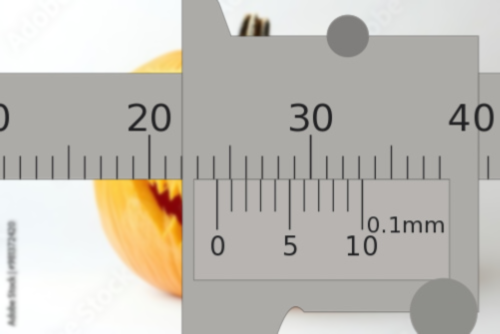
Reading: 24.2 mm
